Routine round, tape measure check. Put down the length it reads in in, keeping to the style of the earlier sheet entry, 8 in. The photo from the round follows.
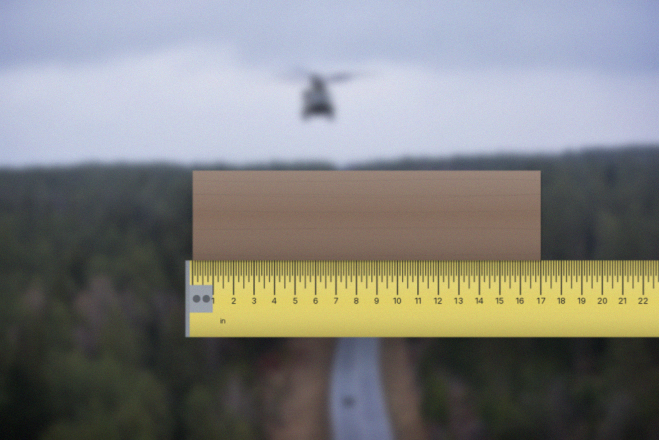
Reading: 17 in
